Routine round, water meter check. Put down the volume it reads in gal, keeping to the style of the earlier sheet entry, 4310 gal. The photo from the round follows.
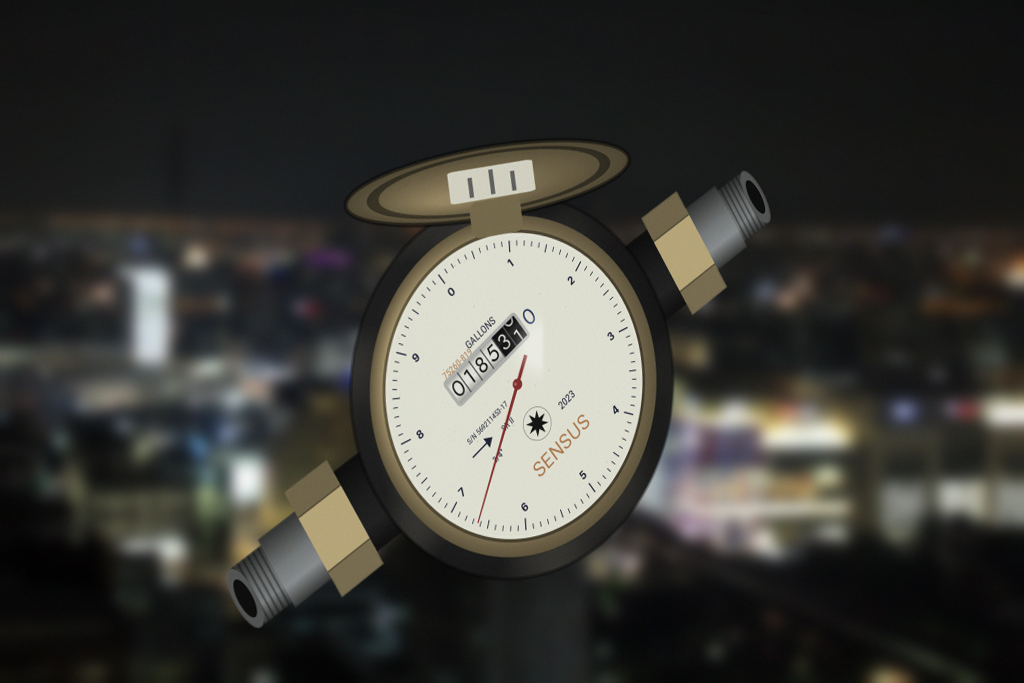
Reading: 185306.6 gal
